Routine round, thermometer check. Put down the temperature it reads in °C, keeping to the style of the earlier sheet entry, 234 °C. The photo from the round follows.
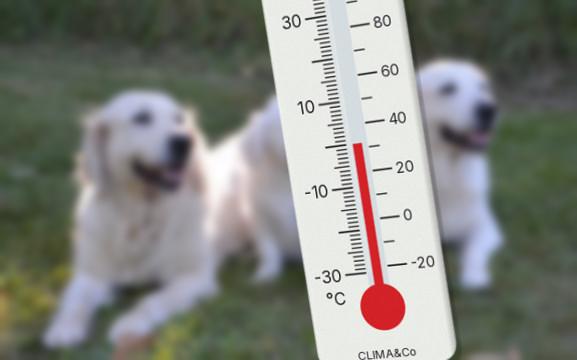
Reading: 0 °C
